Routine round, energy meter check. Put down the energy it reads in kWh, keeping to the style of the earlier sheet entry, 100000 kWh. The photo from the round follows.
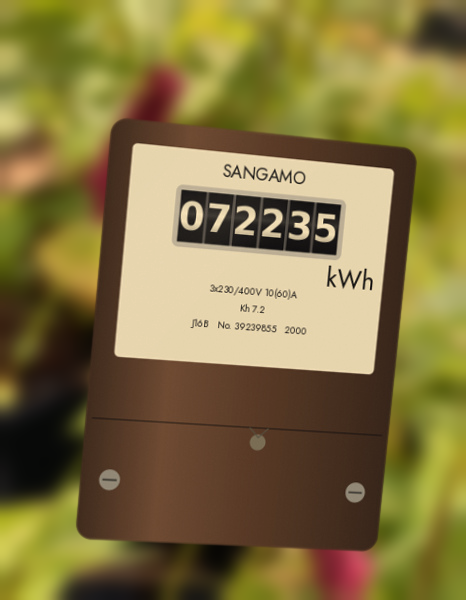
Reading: 72235 kWh
